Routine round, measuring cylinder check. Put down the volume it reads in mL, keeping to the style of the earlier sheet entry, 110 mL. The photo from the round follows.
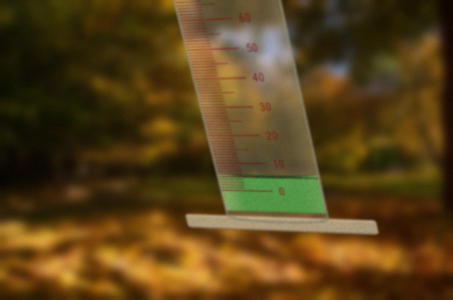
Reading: 5 mL
